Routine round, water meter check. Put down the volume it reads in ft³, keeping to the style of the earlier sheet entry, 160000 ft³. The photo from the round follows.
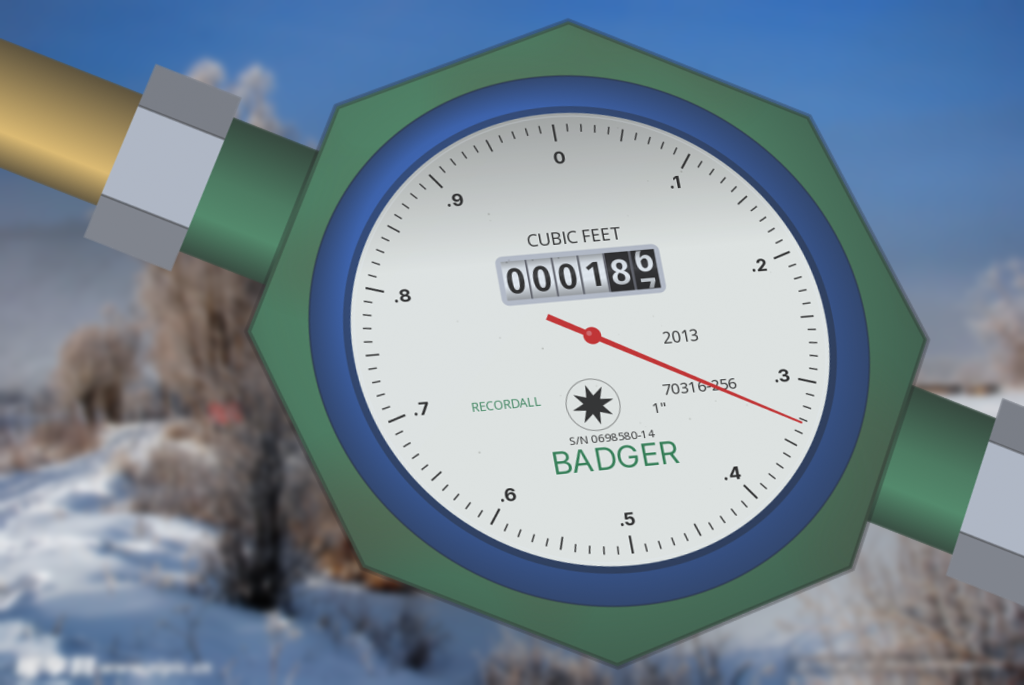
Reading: 186.33 ft³
